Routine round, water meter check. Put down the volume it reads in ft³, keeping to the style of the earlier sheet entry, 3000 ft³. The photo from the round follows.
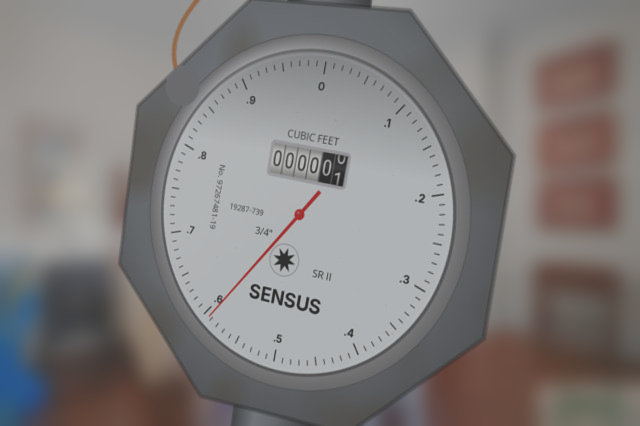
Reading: 0.59 ft³
